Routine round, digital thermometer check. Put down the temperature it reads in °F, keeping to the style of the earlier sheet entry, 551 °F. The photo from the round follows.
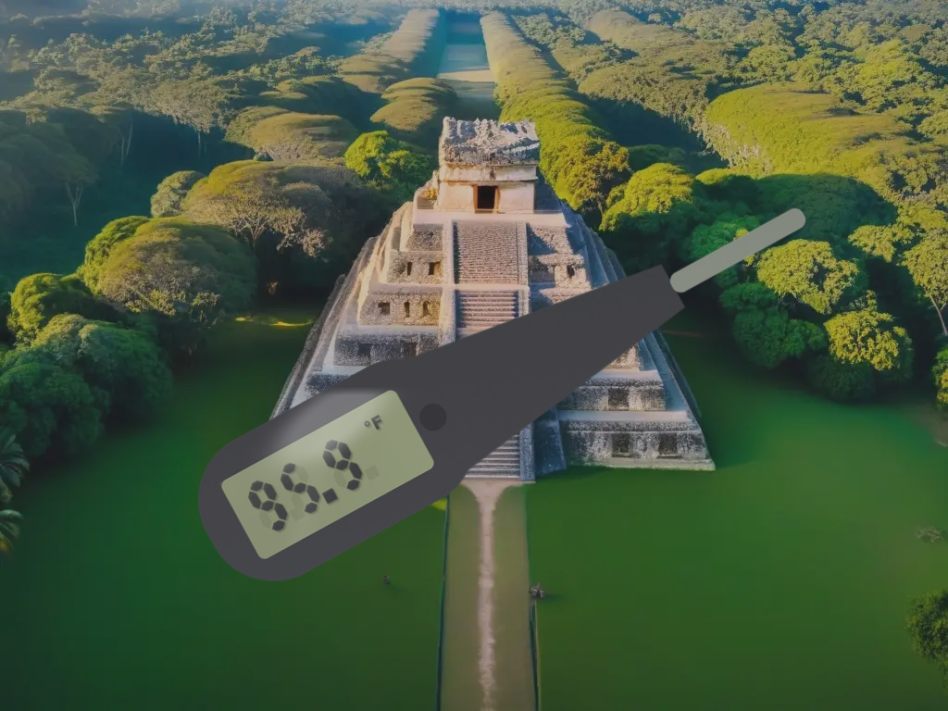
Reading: 95.9 °F
